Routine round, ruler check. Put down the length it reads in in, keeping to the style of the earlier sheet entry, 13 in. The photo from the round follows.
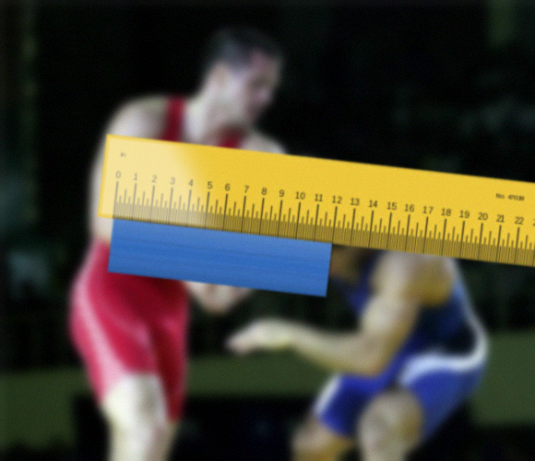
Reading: 12 in
